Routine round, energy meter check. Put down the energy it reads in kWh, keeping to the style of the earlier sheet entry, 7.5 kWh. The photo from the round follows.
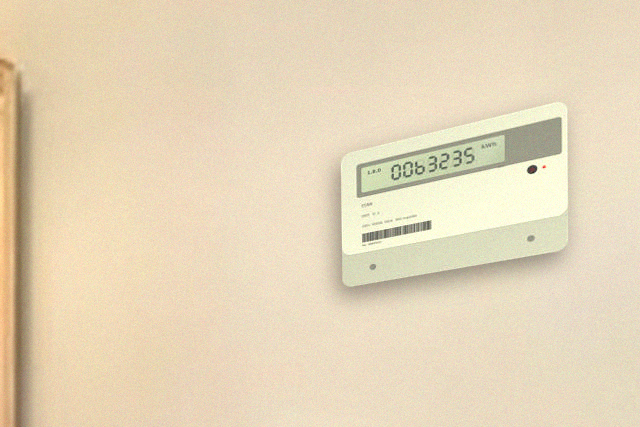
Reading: 63235 kWh
